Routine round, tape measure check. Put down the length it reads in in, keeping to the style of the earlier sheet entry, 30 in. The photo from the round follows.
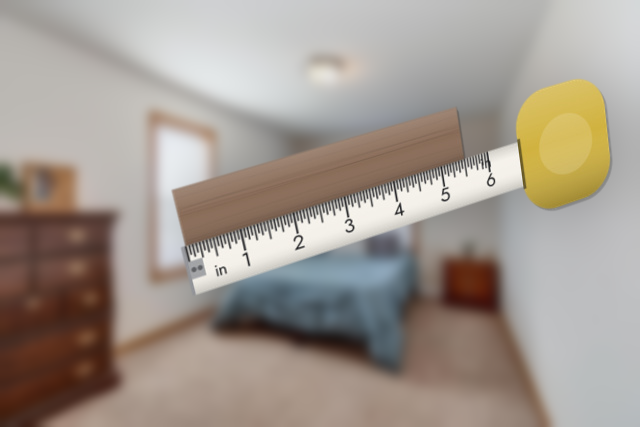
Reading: 5.5 in
